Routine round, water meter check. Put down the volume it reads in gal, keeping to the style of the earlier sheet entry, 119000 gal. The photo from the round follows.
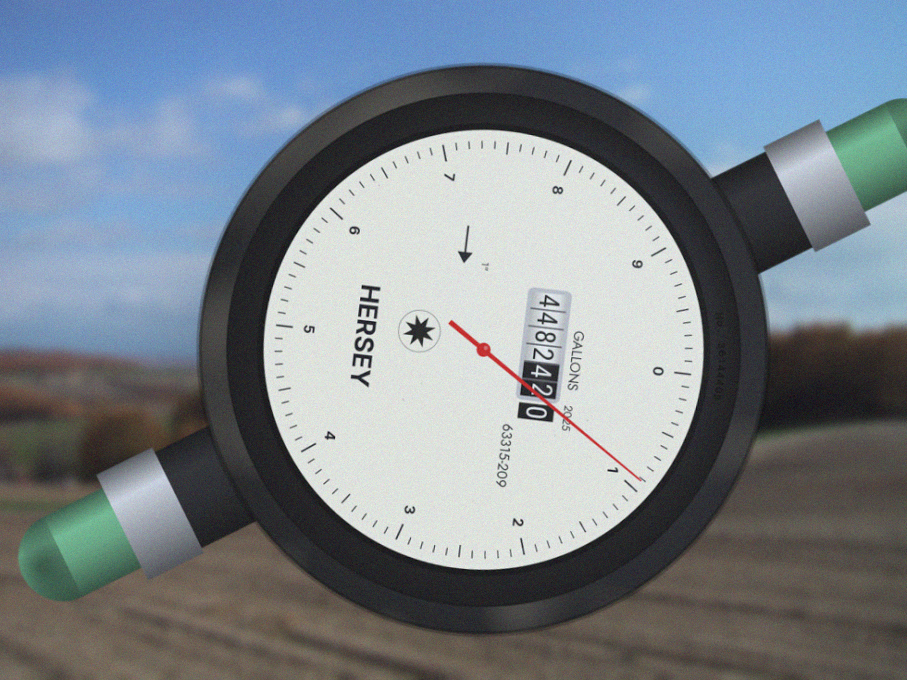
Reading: 4482420.9 gal
